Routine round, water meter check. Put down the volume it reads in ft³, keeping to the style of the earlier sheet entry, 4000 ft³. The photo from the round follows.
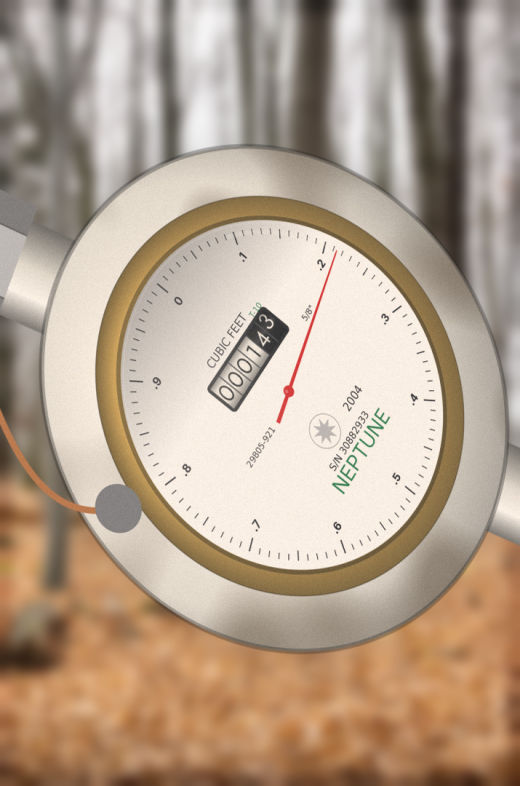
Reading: 143.21 ft³
